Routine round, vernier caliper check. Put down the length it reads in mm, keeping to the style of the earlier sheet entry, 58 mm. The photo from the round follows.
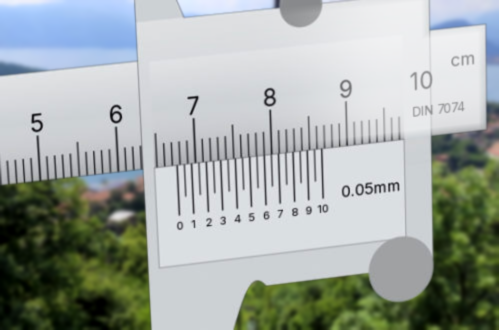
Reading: 67.6 mm
